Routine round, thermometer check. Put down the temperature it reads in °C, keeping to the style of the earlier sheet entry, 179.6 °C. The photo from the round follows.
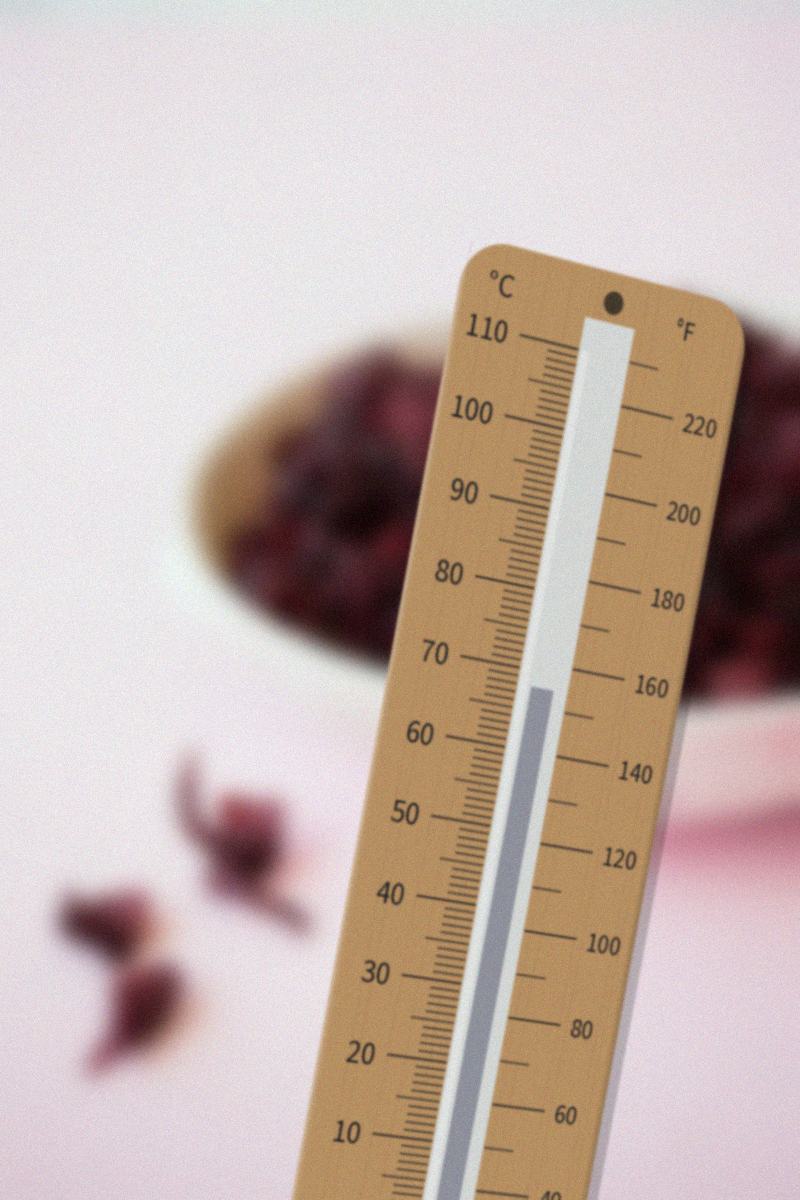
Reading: 68 °C
